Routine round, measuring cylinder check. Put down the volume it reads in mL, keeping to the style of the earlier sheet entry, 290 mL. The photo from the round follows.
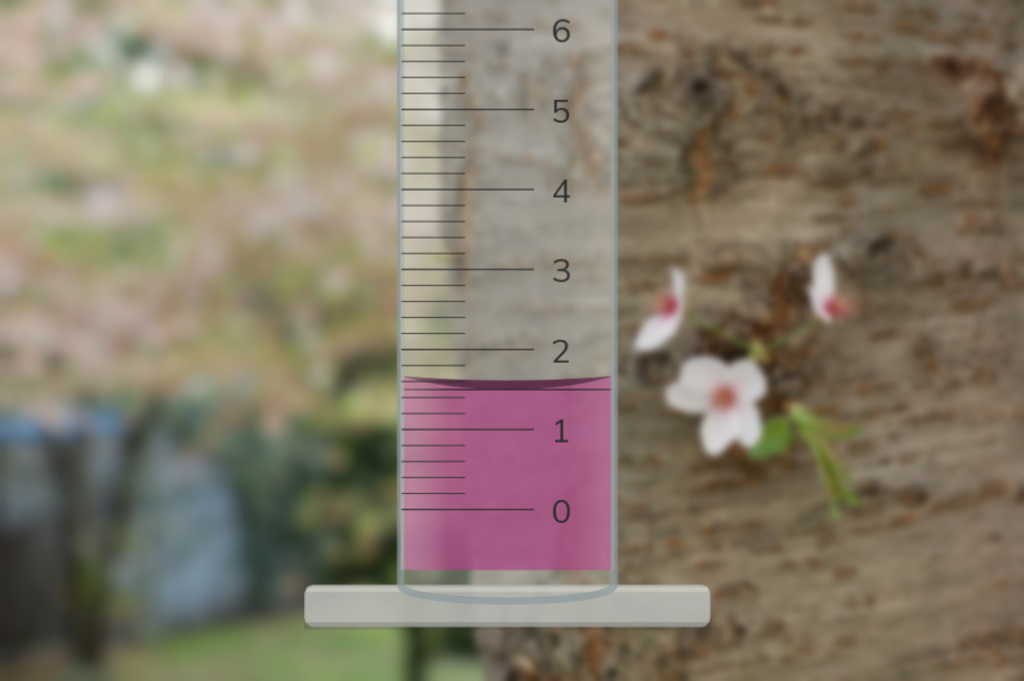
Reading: 1.5 mL
